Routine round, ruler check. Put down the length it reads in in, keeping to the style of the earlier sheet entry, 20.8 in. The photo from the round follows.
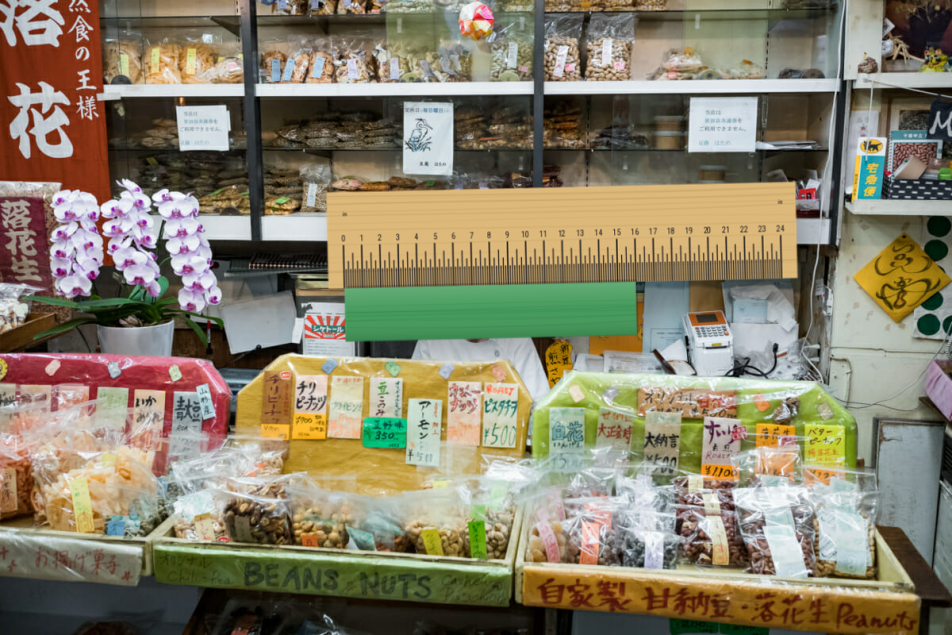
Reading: 16 in
